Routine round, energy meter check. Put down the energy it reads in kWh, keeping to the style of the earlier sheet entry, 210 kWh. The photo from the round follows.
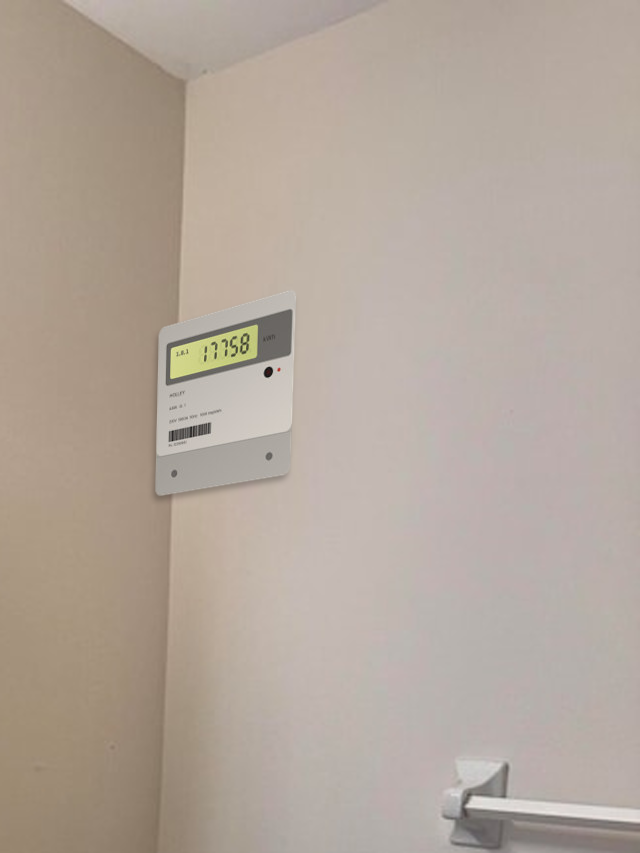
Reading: 17758 kWh
